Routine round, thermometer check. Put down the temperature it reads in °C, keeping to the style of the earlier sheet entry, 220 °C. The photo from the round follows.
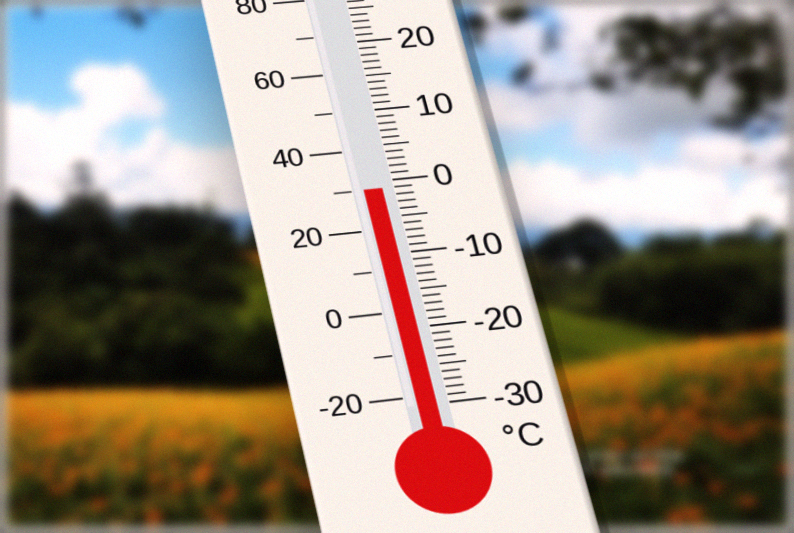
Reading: -1 °C
